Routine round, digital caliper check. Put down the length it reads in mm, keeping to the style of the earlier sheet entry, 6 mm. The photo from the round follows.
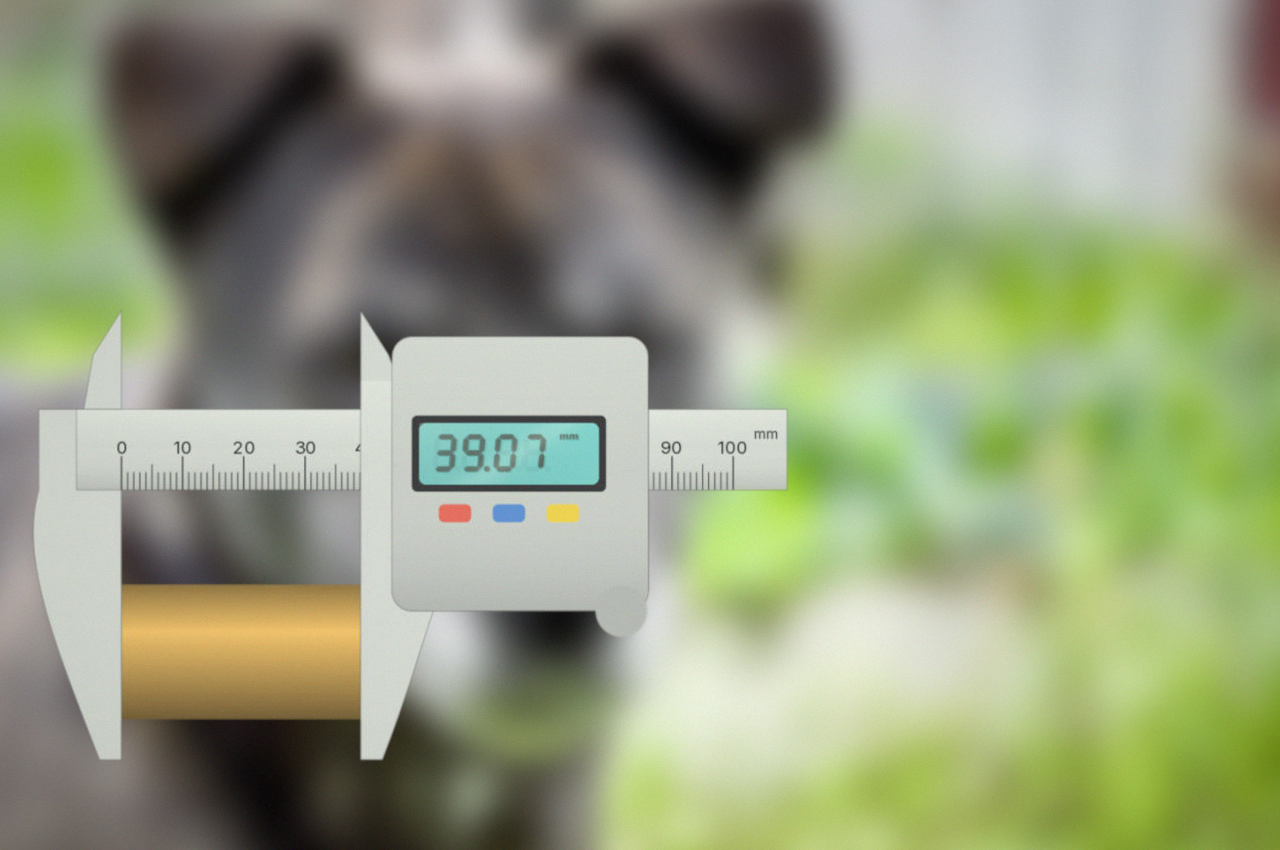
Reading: 39.07 mm
